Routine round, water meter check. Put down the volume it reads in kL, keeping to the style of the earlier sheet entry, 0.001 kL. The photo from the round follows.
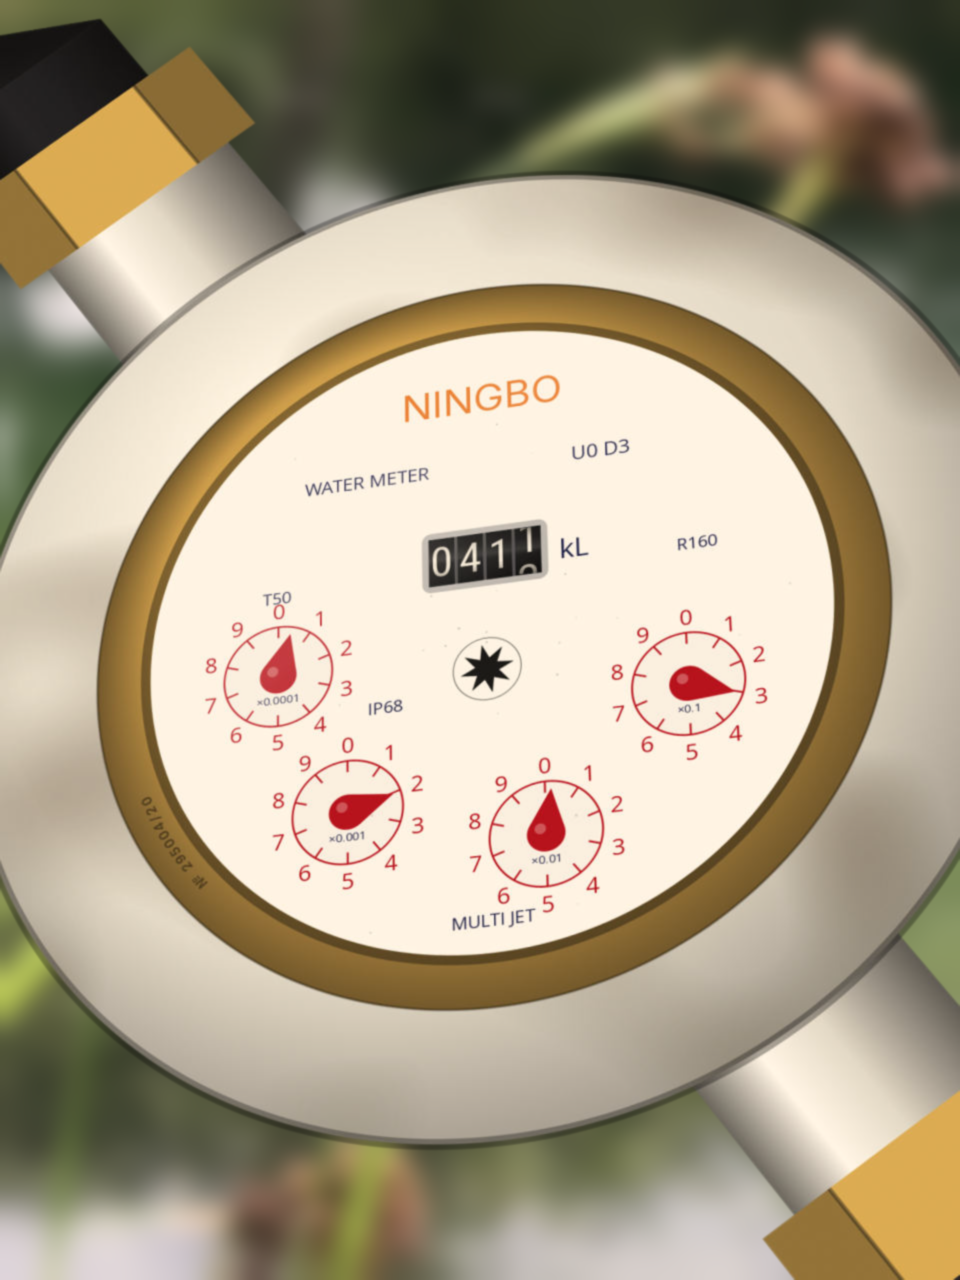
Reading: 411.3020 kL
